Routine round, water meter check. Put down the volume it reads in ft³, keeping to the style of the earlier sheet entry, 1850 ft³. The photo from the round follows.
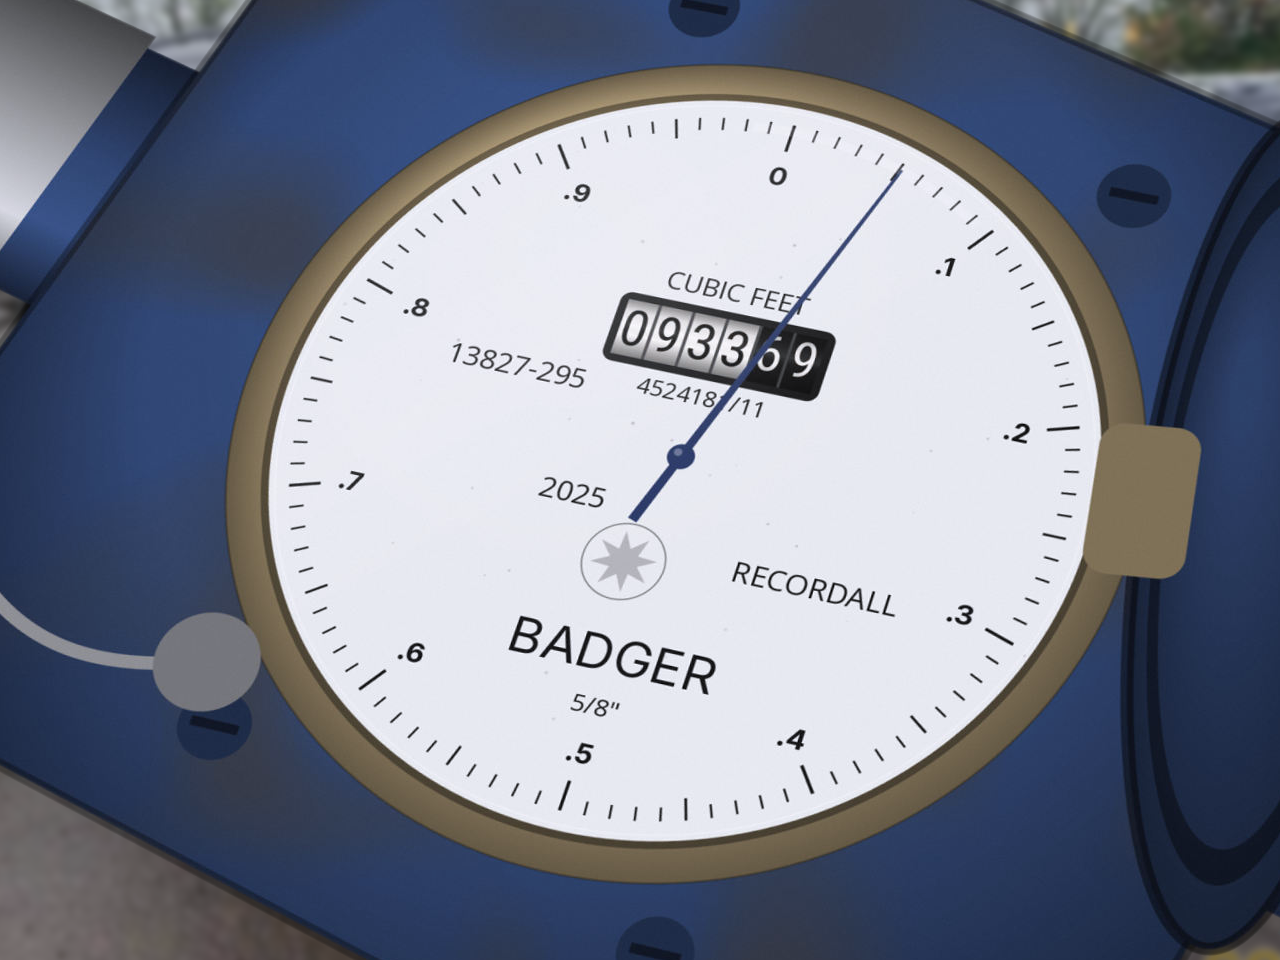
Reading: 93369.05 ft³
